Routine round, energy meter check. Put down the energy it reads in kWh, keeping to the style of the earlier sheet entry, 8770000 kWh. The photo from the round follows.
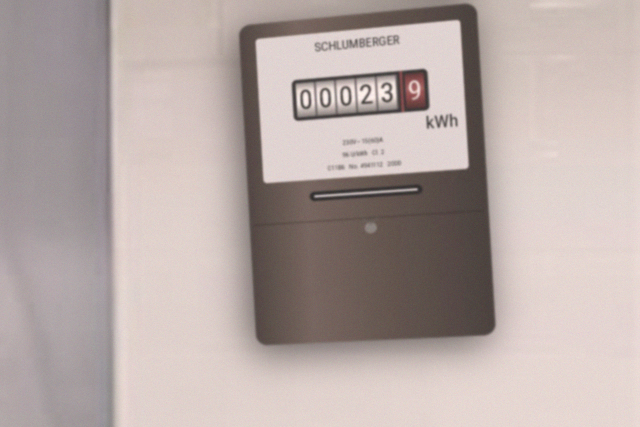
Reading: 23.9 kWh
